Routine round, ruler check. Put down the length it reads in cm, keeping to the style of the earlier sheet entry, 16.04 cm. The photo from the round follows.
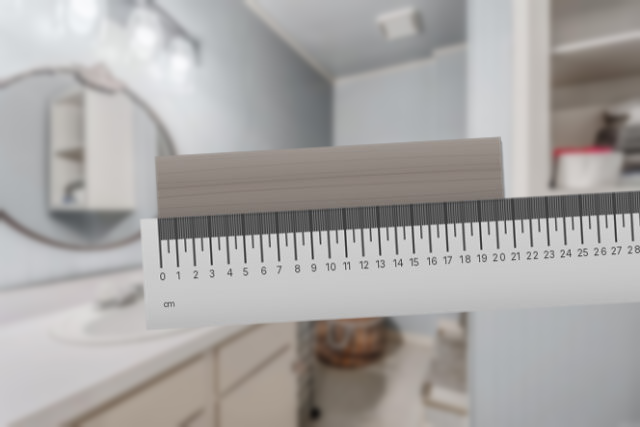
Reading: 20.5 cm
